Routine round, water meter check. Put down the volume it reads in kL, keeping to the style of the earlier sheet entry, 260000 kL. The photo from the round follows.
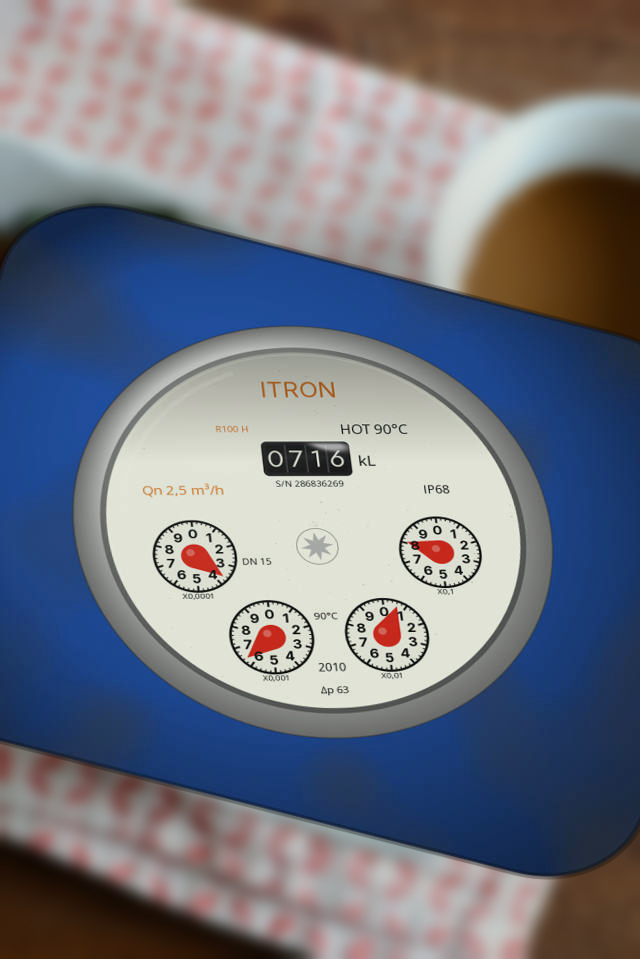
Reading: 716.8063 kL
